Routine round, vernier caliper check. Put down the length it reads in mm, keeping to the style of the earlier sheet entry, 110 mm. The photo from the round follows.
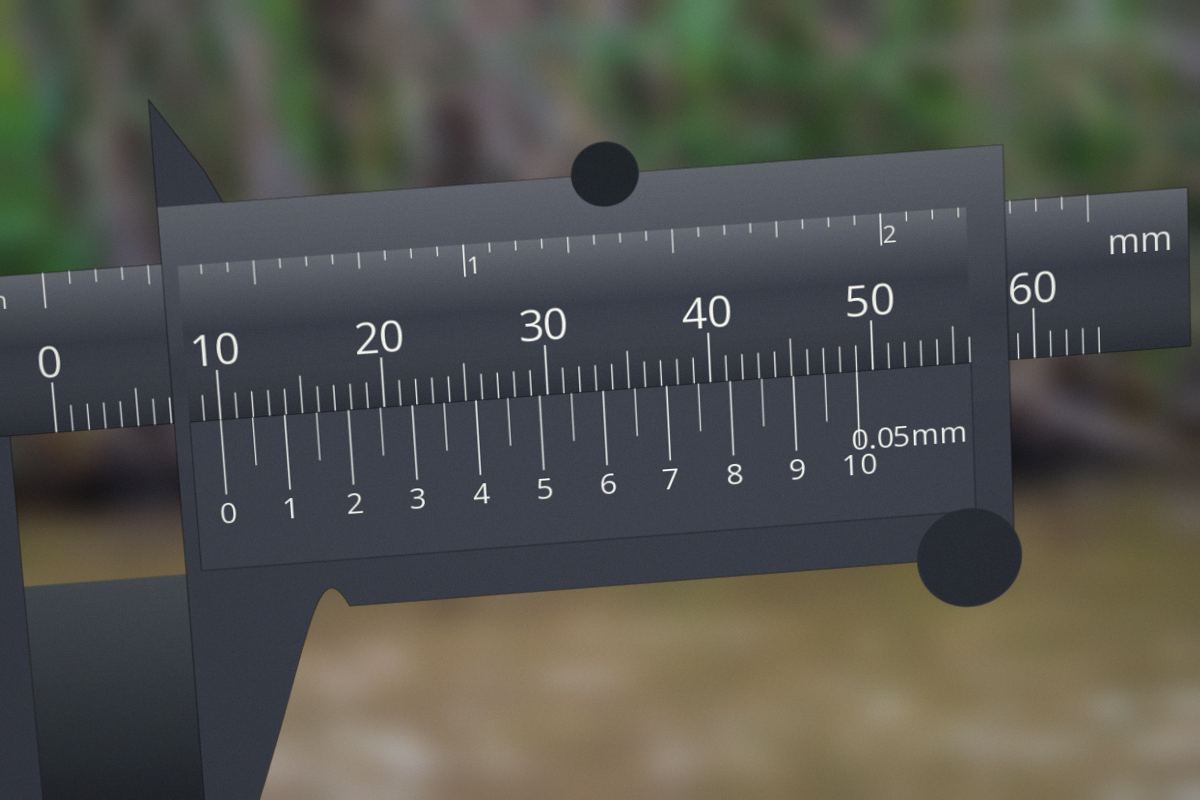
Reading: 10.0 mm
